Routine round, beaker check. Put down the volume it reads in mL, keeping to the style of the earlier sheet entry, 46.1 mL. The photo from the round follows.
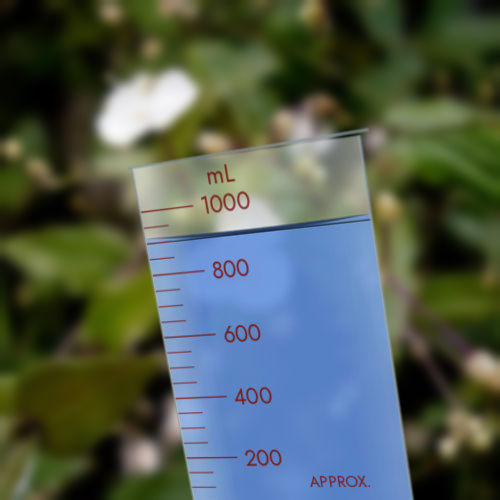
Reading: 900 mL
